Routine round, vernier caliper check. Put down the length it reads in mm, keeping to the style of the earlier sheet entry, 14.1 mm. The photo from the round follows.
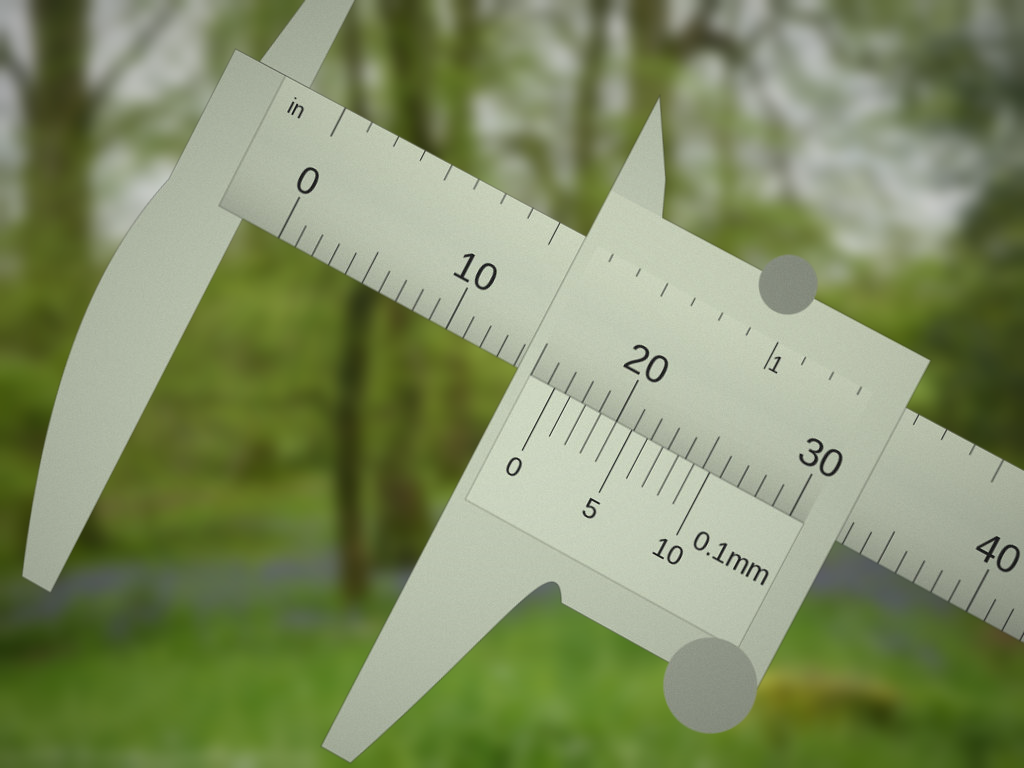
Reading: 16.4 mm
